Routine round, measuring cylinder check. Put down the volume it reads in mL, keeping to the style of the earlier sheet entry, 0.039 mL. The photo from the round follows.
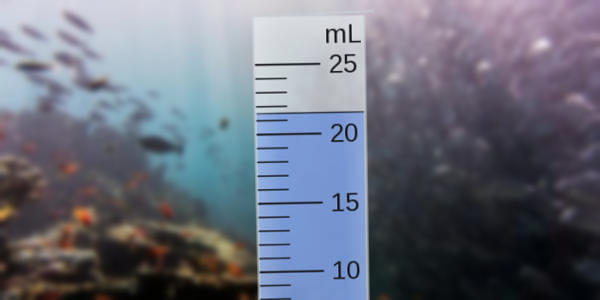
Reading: 21.5 mL
